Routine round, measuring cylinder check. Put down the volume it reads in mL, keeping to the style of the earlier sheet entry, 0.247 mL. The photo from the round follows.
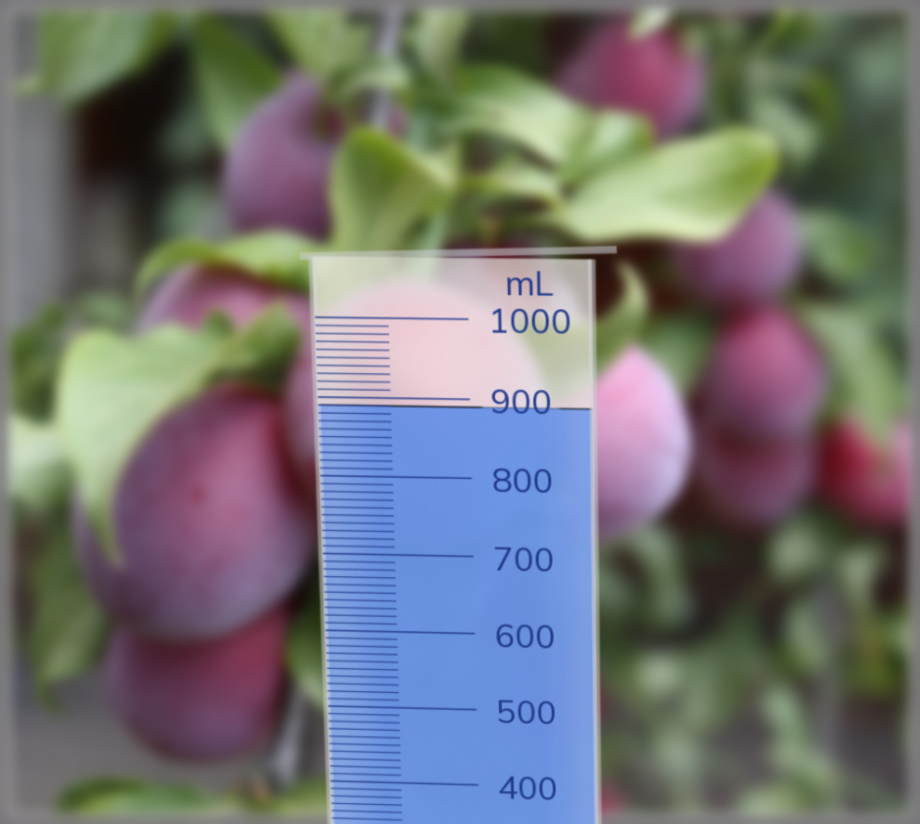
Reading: 890 mL
